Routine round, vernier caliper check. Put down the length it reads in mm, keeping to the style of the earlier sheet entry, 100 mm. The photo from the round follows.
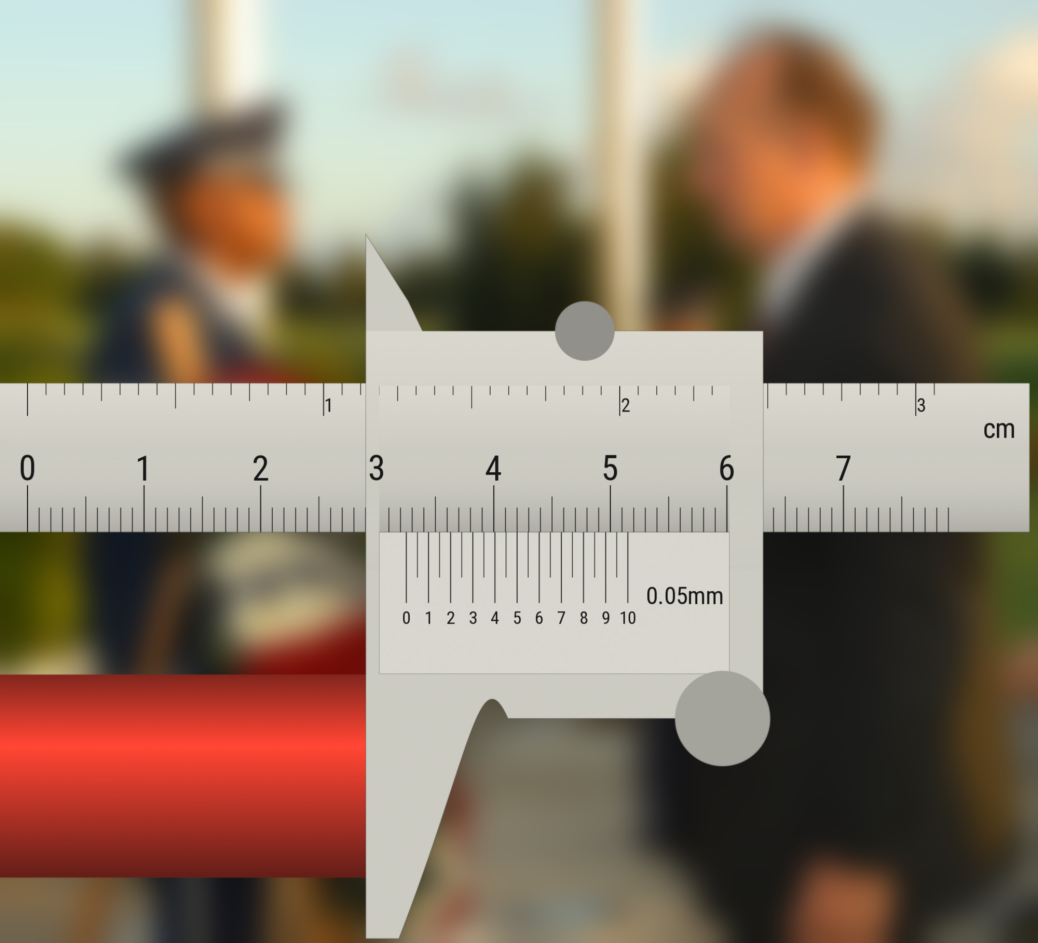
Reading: 32.5 mm
